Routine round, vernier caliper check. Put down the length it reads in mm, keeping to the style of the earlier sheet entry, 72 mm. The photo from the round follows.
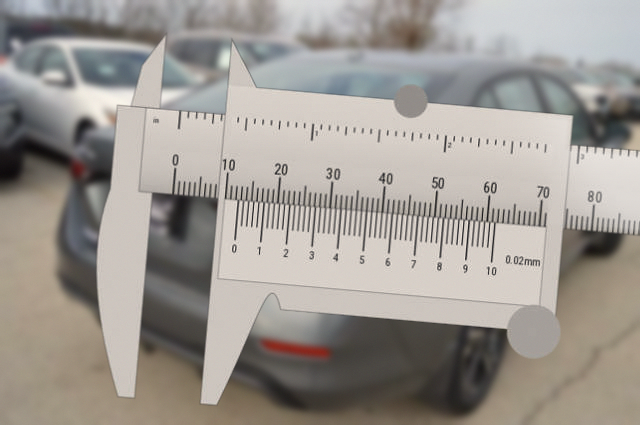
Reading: 12.5 mm
